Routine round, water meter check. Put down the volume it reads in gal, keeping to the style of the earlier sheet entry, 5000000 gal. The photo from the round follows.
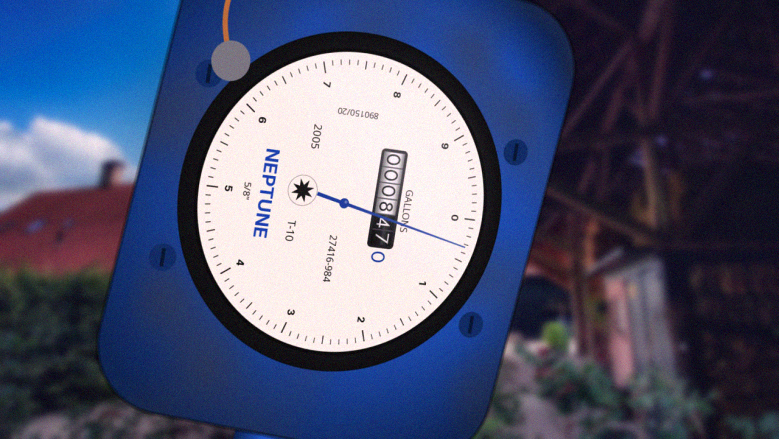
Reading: 8470.3 gal
